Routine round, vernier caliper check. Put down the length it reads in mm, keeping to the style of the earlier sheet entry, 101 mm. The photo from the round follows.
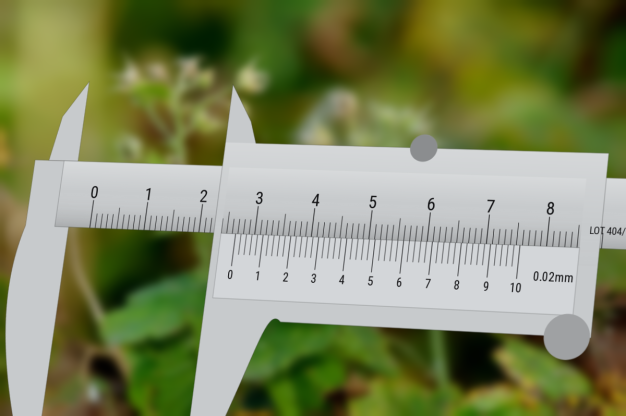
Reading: 26.6 mm
